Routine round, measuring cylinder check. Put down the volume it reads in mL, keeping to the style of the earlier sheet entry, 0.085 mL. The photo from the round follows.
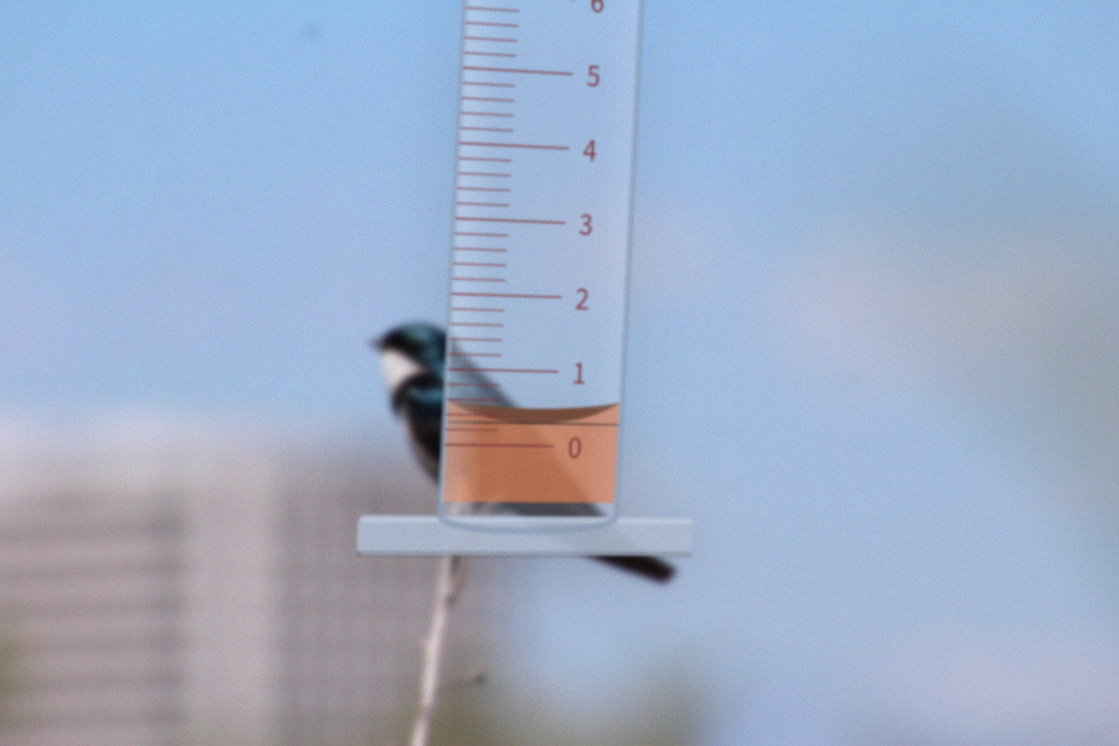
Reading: 0.3 mL
